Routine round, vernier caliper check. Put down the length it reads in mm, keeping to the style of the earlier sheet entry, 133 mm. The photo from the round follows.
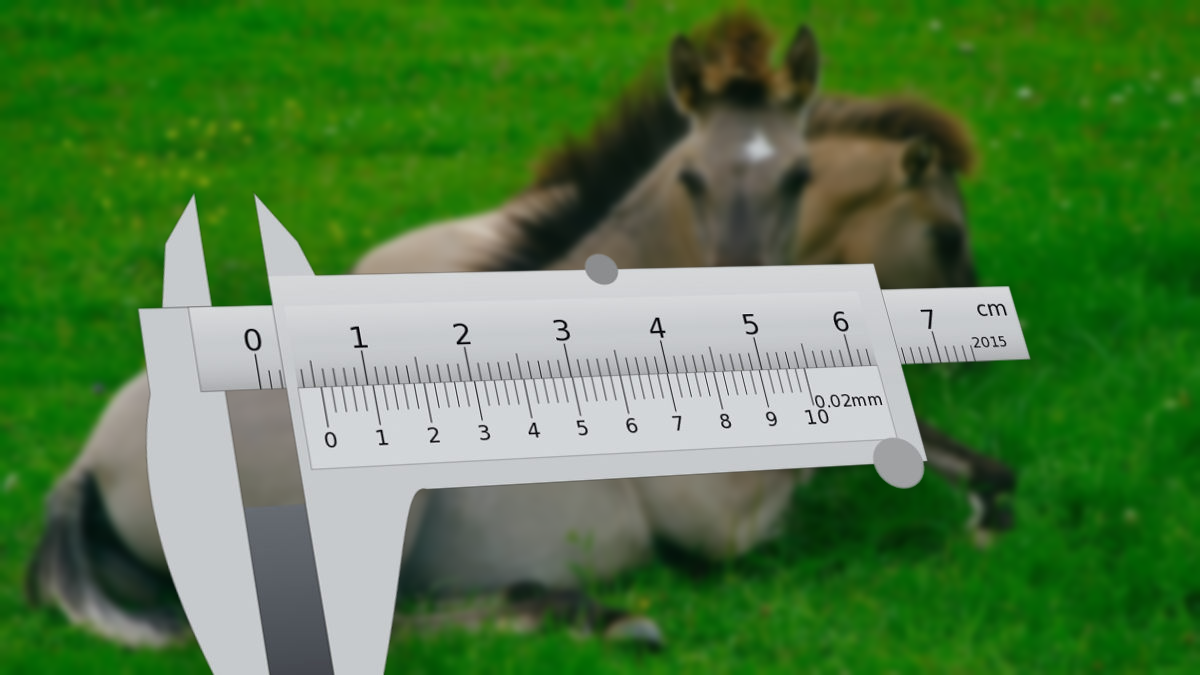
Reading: 5.6 mm
